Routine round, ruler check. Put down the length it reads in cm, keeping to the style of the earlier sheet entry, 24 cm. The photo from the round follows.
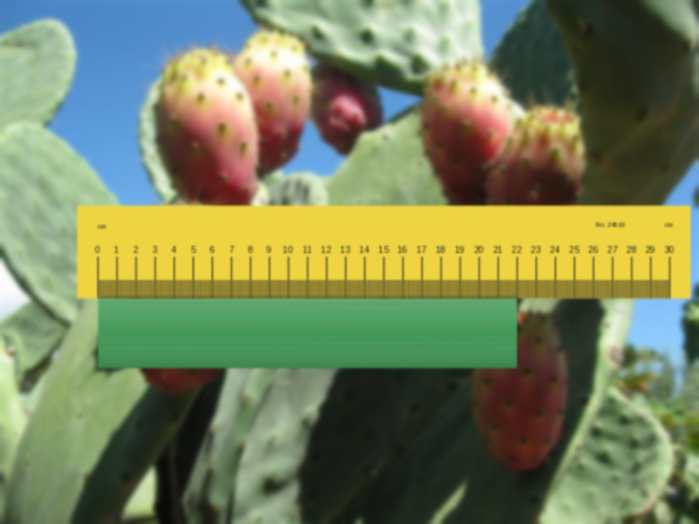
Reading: 22 cm
